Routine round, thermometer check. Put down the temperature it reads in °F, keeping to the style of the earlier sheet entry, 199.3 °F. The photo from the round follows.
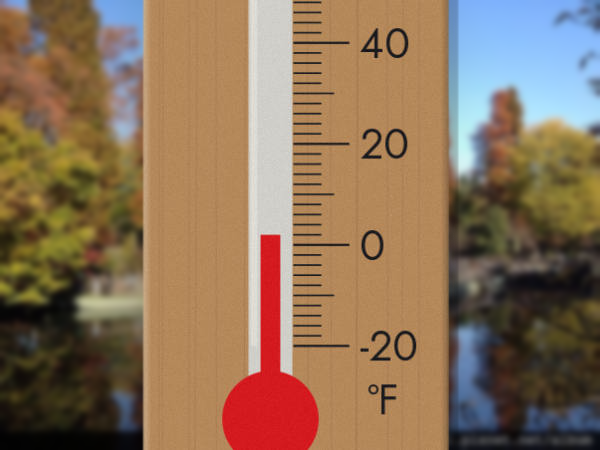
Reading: 2 °F
